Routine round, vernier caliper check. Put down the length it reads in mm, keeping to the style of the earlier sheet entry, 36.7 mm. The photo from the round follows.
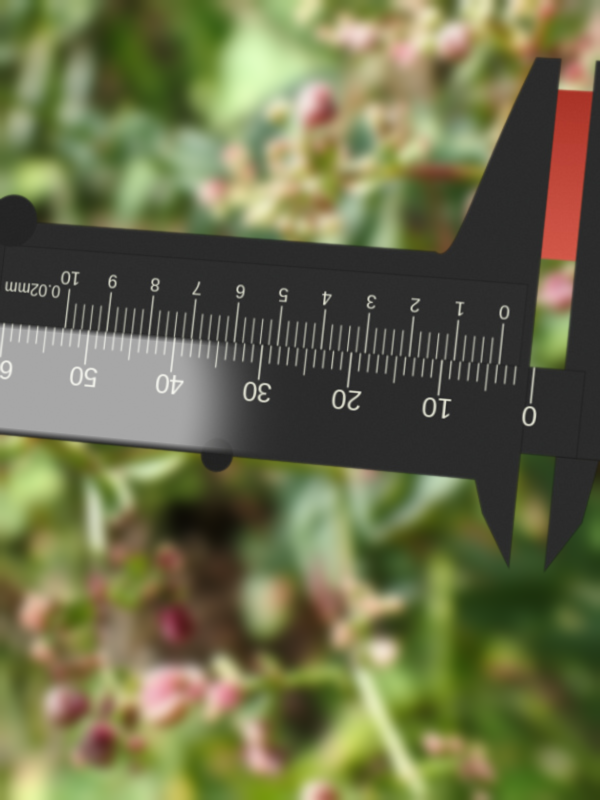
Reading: 3.8 mm
